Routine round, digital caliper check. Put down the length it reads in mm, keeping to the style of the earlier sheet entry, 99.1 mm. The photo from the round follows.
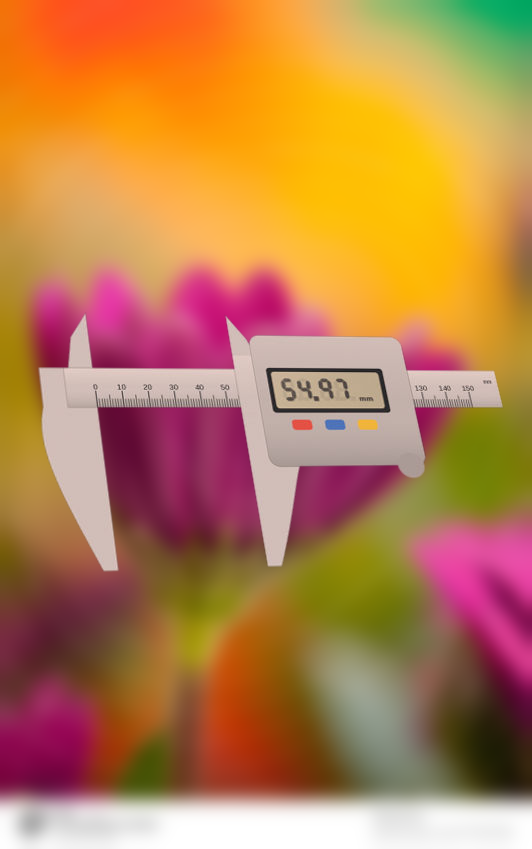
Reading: 54.97 mm
